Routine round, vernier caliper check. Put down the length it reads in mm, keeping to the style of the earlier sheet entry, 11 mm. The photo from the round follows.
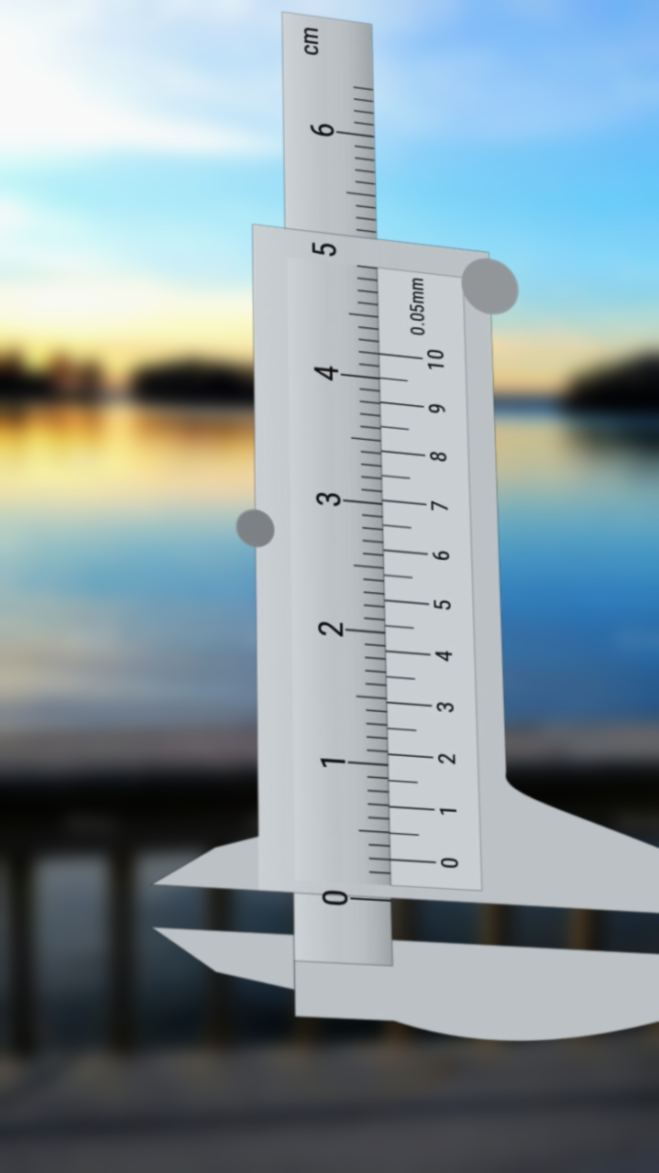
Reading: 3.0 mm
